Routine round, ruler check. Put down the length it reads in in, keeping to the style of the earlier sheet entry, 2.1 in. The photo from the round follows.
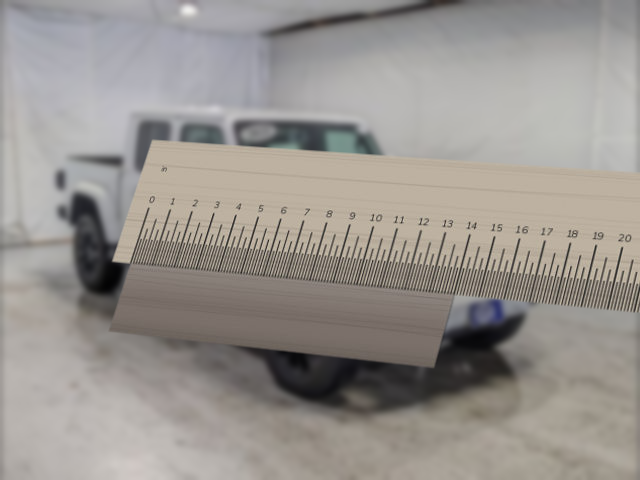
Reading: 14 in
